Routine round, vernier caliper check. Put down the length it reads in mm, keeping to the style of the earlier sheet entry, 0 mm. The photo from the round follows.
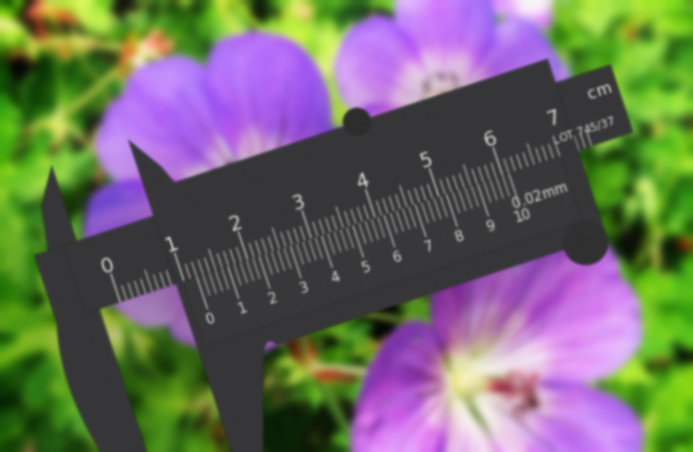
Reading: 12.0 mm
